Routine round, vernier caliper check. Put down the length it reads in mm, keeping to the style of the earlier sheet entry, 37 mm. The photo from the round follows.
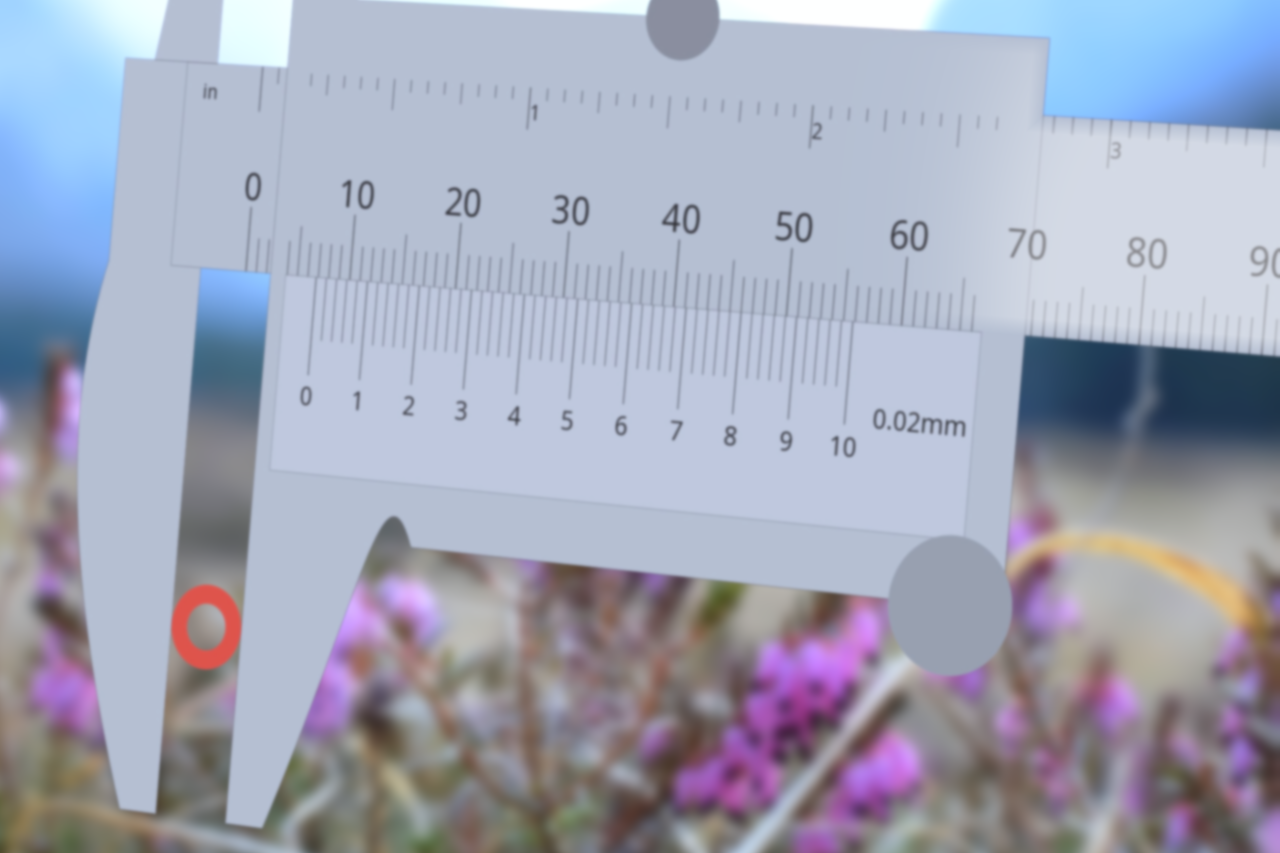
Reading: 6.8 mm
